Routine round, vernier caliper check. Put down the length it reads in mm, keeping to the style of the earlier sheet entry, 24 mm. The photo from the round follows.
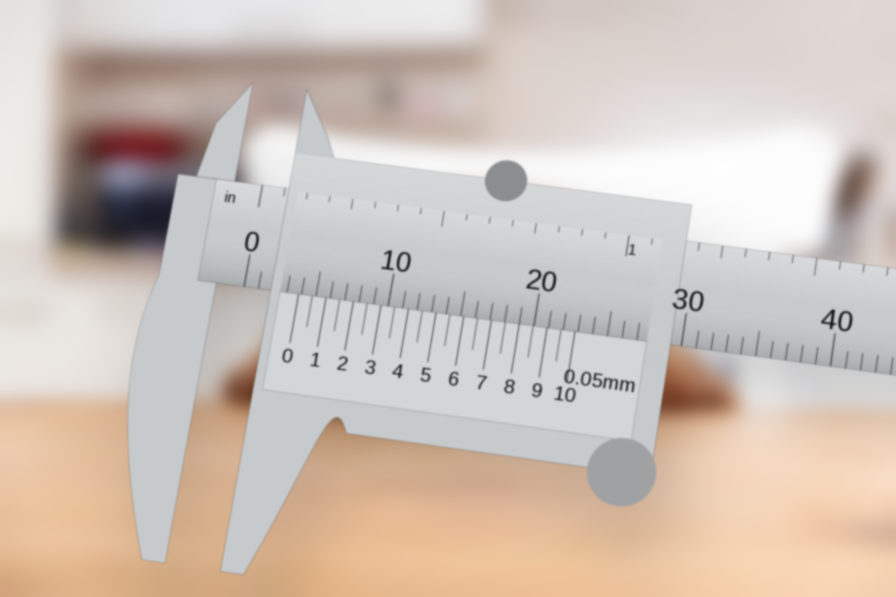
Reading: 3.8 mm
